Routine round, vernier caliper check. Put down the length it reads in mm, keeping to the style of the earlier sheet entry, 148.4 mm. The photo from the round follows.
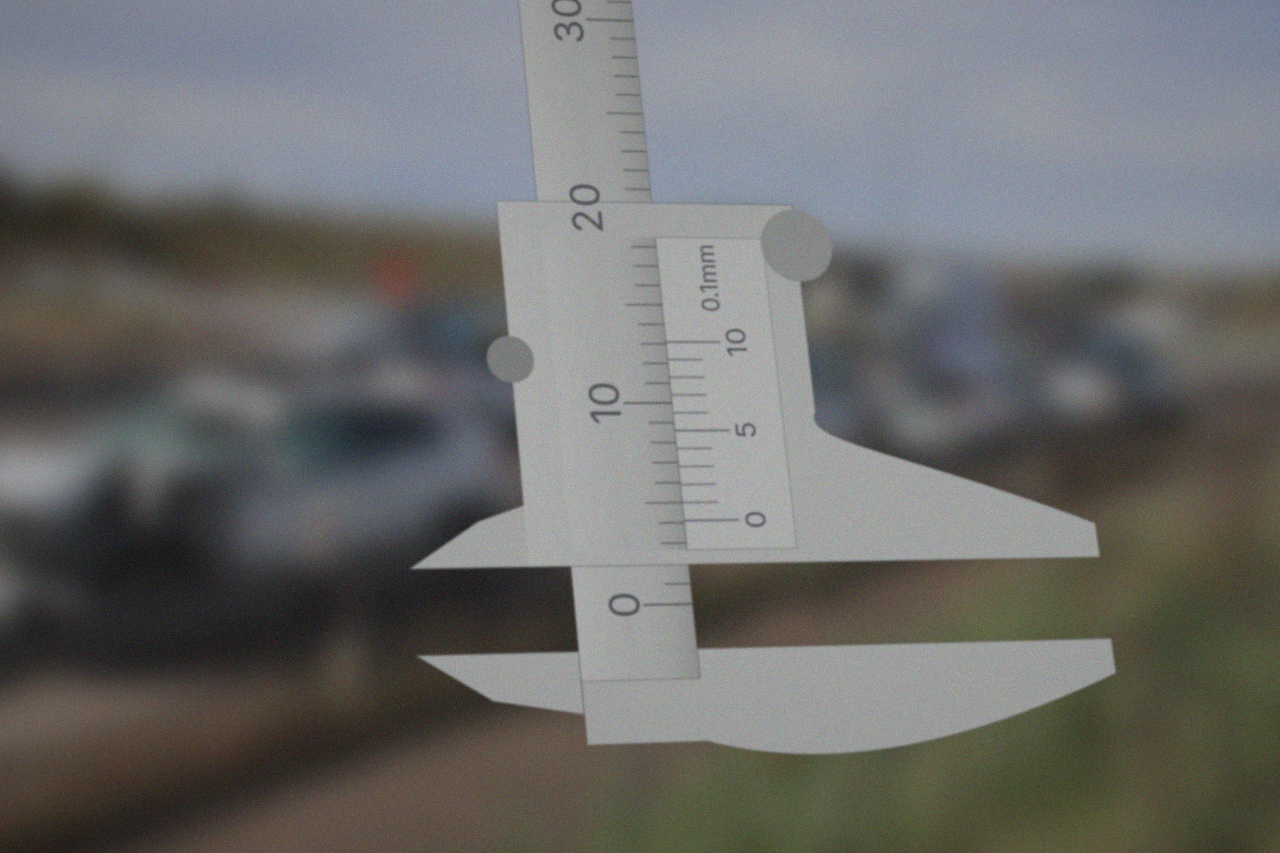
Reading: 4.1 mm
